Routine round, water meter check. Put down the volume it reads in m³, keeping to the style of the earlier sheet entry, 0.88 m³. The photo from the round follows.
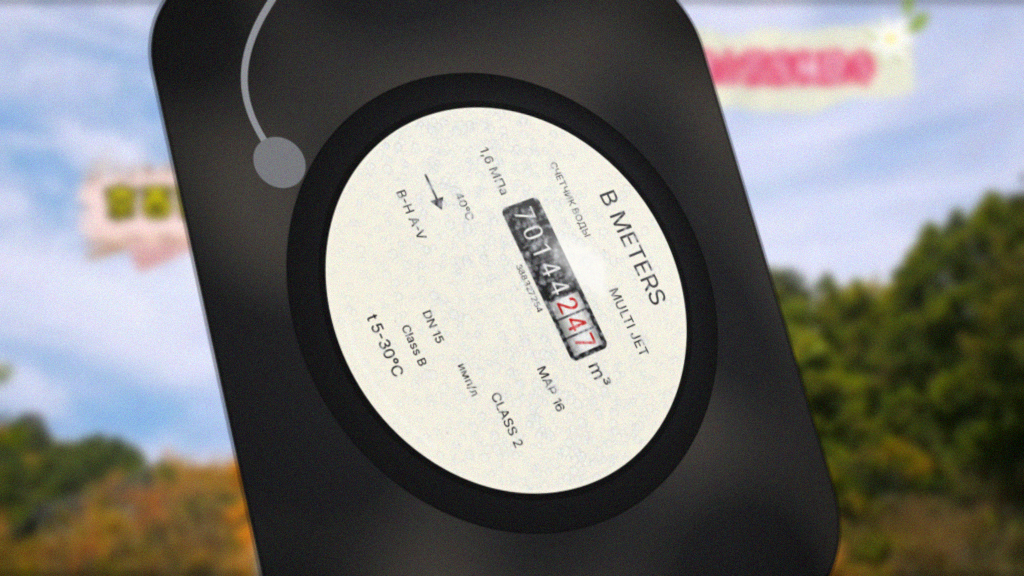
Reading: 70144.247 m³
